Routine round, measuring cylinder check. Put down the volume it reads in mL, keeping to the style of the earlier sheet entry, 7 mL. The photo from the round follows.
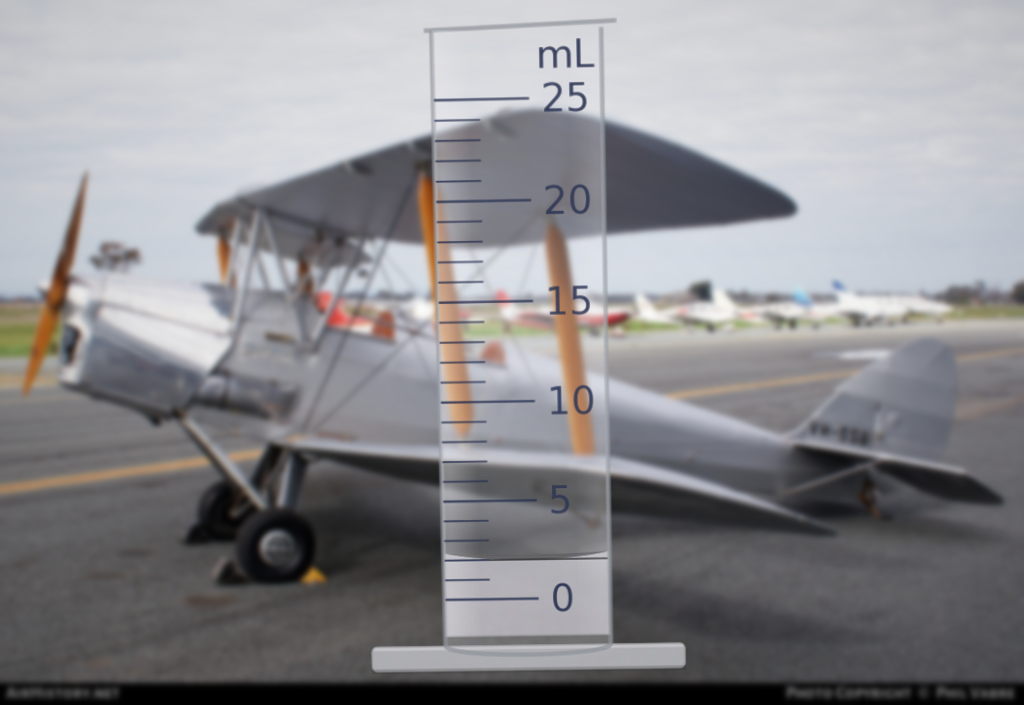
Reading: 2 mL
